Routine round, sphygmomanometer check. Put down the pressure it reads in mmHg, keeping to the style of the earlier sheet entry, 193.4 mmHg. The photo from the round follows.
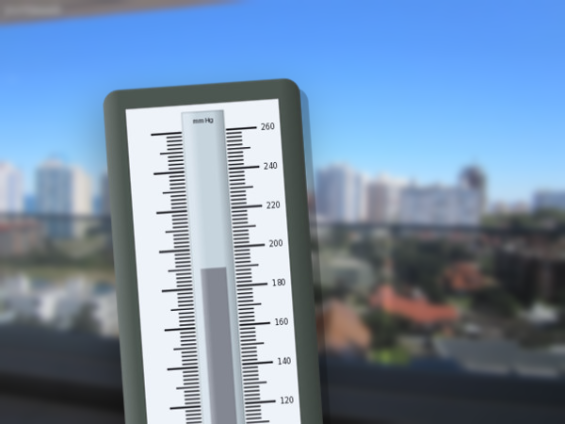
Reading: 190 mmHg
